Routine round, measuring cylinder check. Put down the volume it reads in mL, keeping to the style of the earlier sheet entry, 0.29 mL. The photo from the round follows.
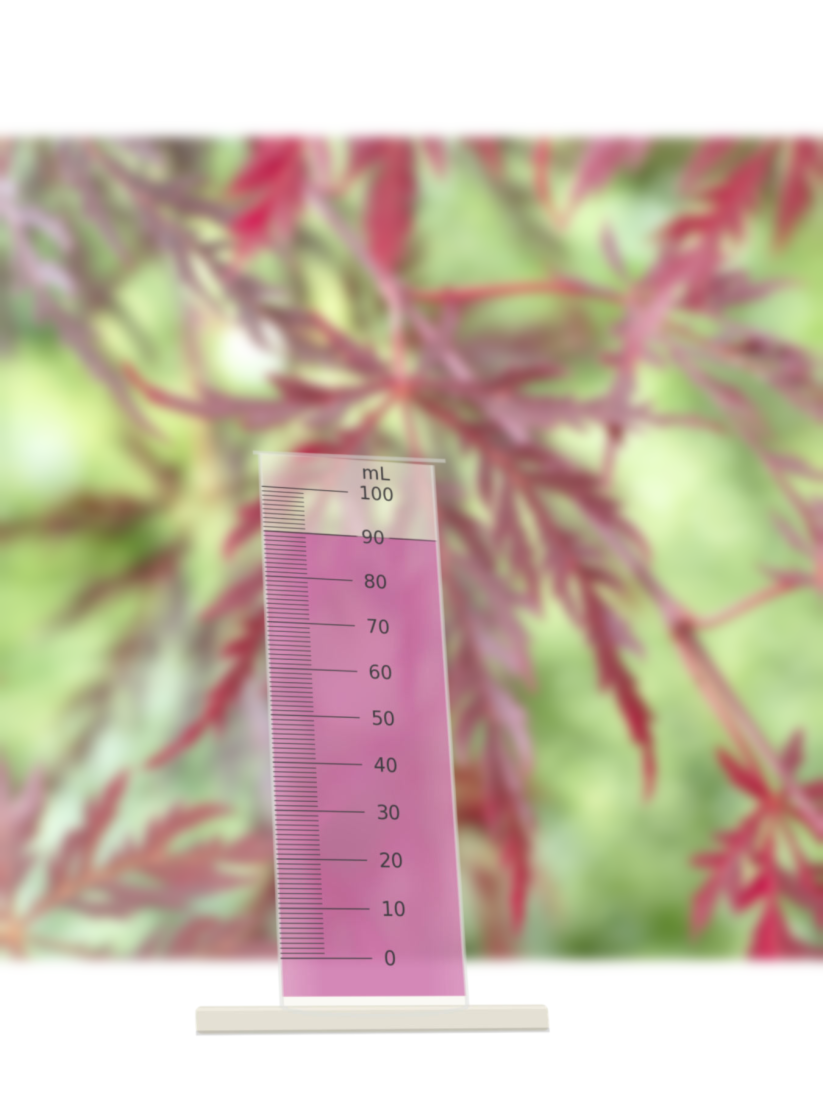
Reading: 90 mL
